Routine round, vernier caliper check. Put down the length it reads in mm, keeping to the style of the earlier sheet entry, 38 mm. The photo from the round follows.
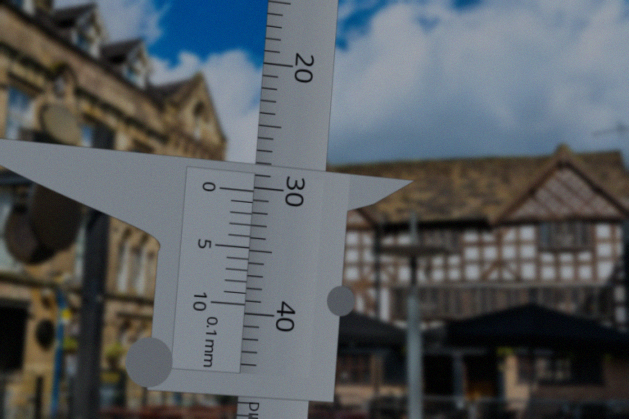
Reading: 30.3 mm
